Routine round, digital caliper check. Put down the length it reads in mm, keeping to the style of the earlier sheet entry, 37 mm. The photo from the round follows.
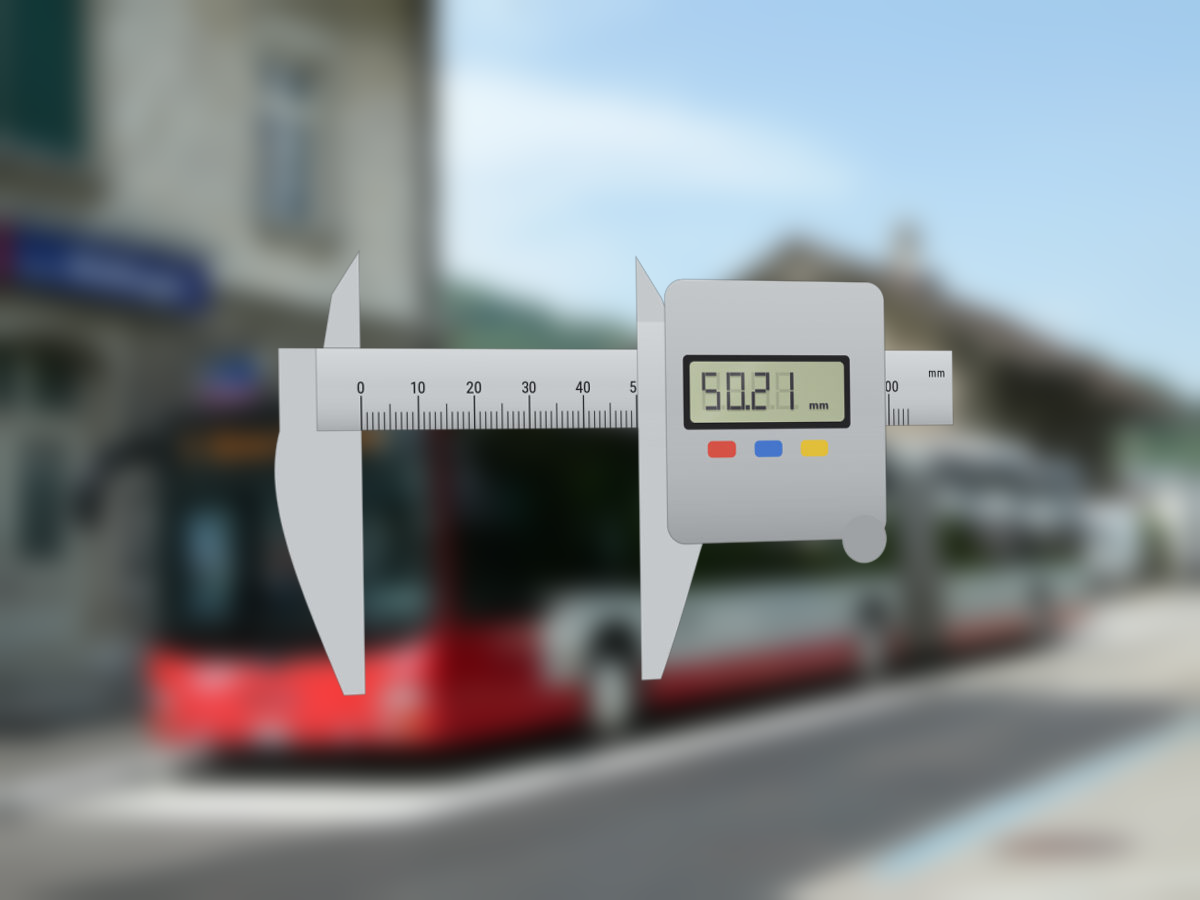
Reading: 50.21 mm
